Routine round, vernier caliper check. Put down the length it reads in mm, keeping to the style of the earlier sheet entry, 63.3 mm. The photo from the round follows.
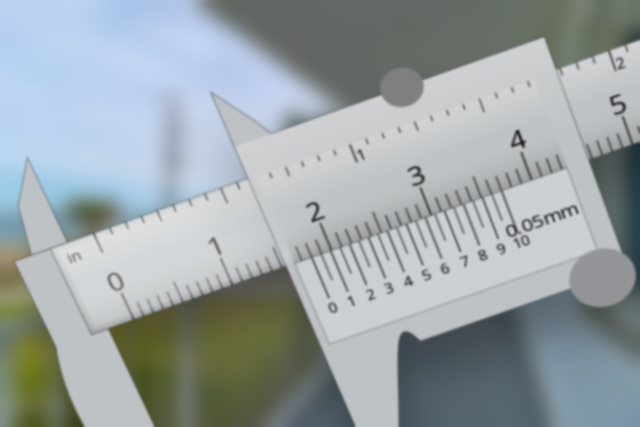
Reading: 18.0 mm
